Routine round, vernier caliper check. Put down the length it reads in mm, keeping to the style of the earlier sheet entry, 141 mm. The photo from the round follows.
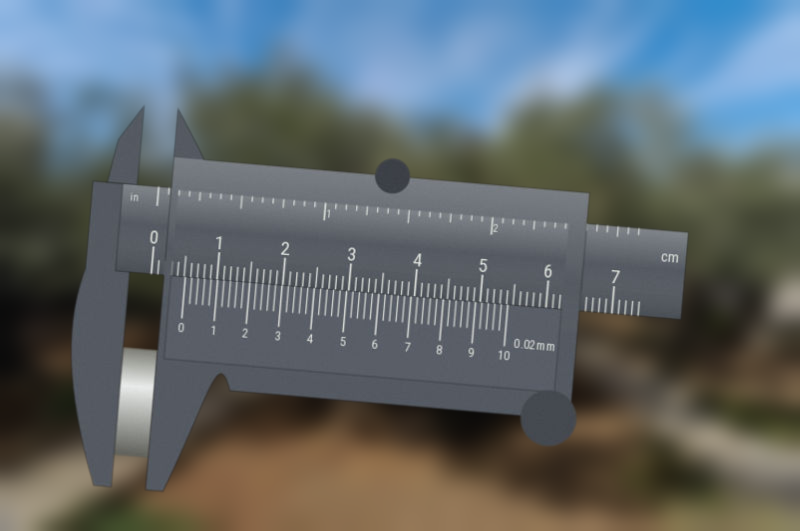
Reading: 5.2 mm
